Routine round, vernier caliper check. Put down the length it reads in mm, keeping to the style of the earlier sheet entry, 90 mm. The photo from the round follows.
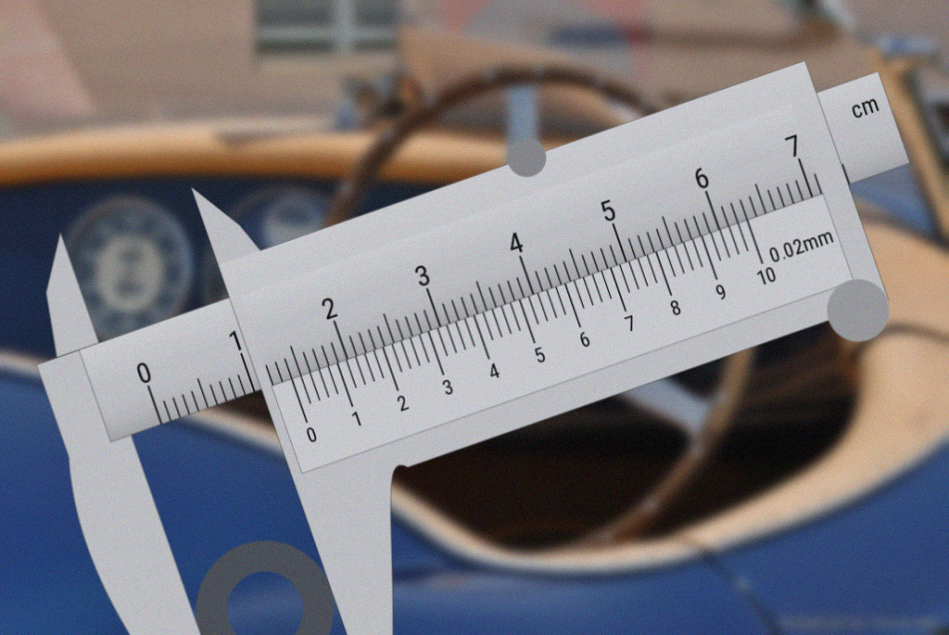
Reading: 14.0 mm
